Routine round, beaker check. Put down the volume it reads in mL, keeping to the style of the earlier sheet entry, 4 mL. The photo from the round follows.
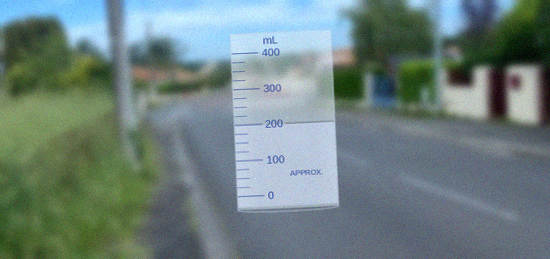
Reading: 200 mL
